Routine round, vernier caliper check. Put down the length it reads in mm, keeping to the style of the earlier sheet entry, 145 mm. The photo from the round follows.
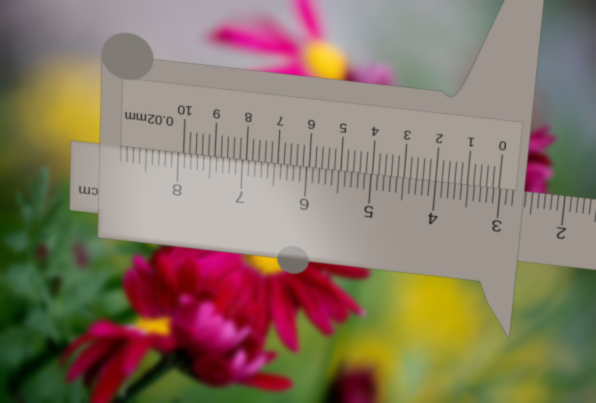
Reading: 30.2 mm
